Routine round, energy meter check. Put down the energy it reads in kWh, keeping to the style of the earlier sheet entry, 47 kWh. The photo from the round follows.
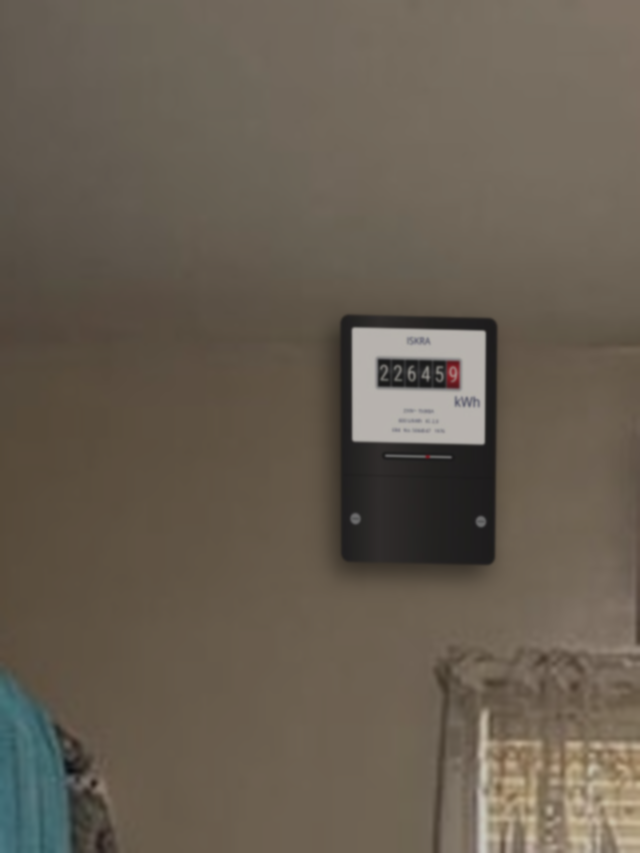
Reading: 22645.9 kWh
